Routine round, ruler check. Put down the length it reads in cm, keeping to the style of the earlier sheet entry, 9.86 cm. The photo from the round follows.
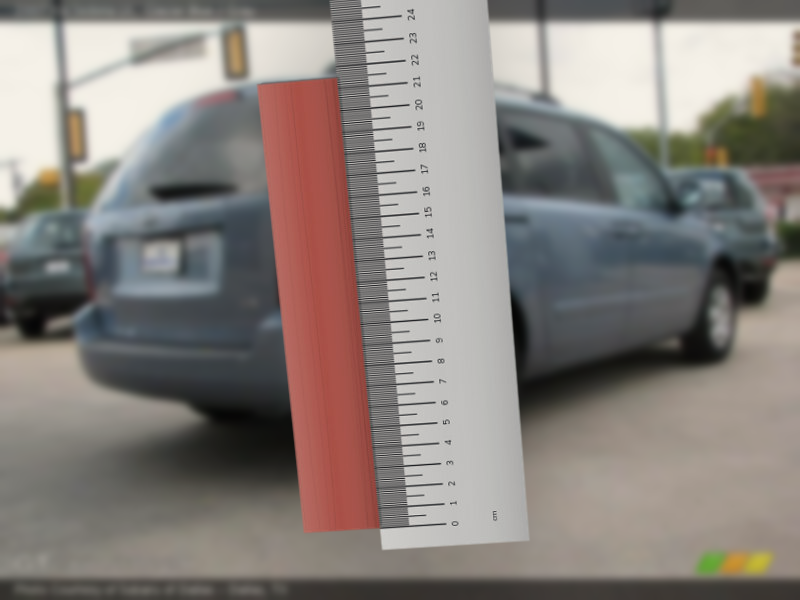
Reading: 21.5 cm
